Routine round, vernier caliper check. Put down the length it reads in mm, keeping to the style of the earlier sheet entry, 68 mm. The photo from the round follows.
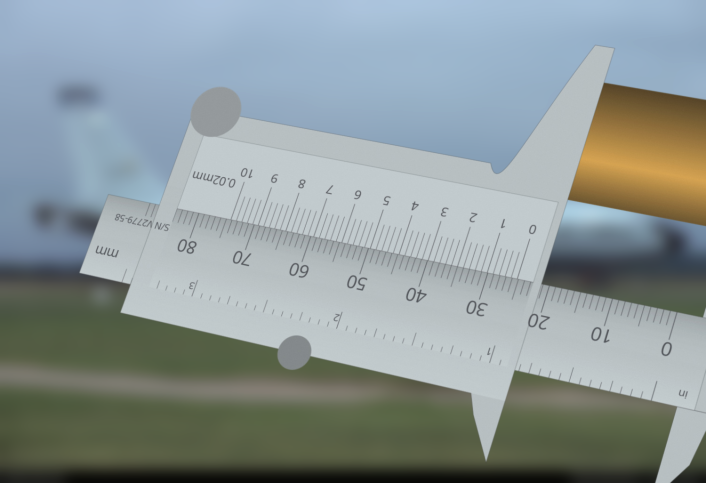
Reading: 25.2 mm
